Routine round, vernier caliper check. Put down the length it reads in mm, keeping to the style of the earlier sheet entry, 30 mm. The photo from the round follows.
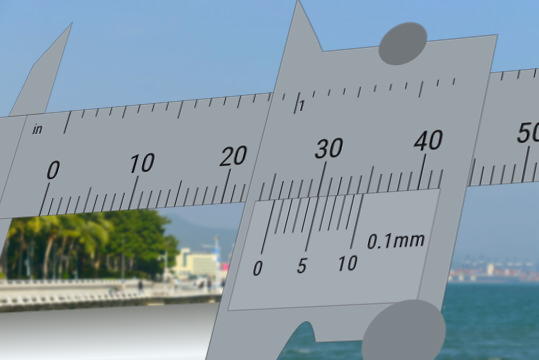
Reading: 25.6 mm
